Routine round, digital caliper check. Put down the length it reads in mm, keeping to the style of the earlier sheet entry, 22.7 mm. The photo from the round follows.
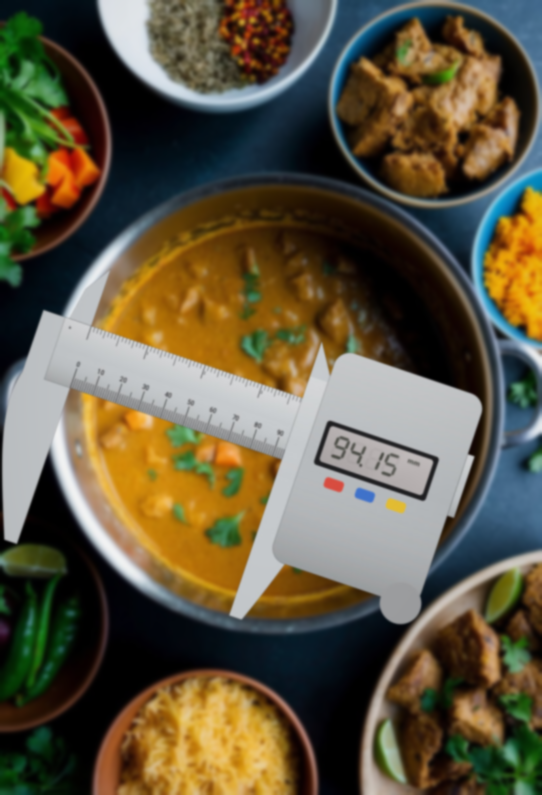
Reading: 94.15 mm
